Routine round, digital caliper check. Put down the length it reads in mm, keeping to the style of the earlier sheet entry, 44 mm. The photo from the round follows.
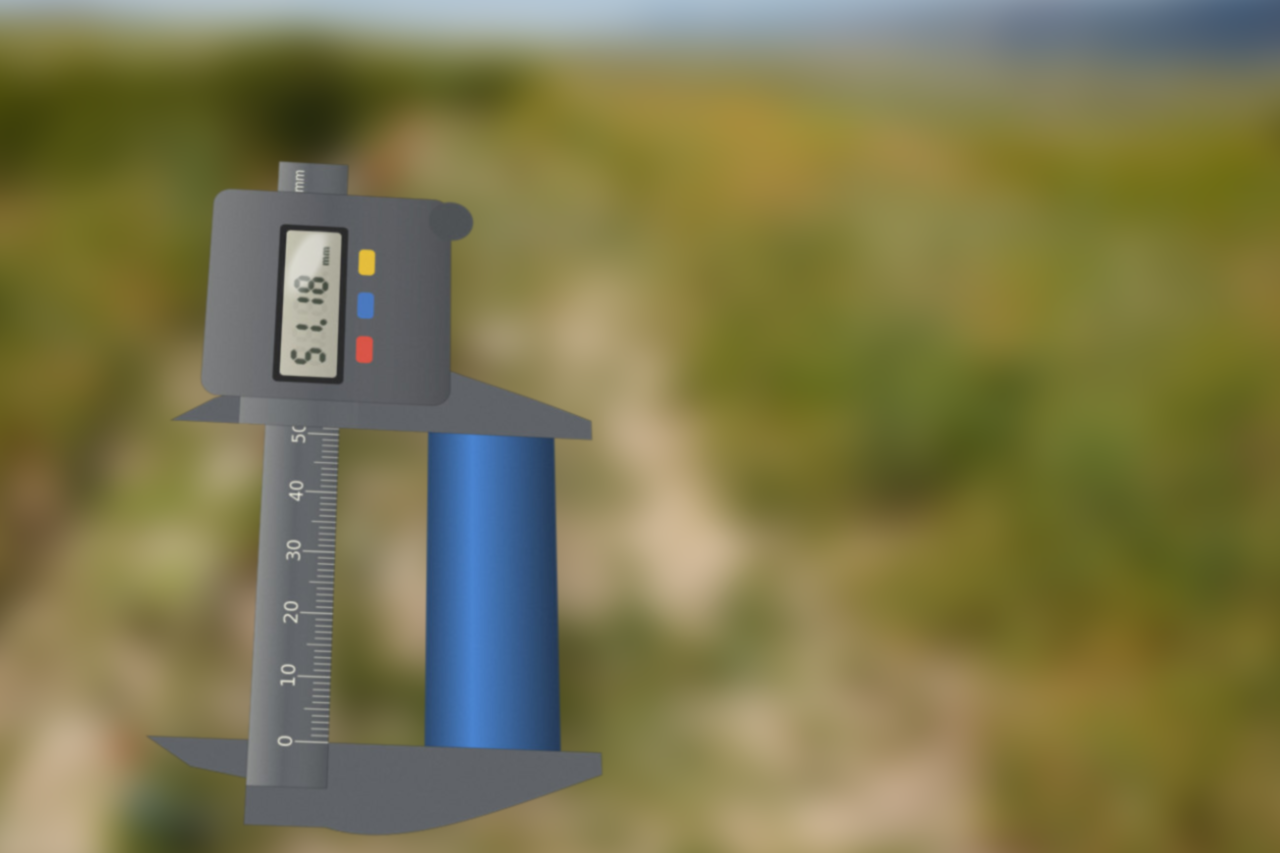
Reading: 51.18 mm
